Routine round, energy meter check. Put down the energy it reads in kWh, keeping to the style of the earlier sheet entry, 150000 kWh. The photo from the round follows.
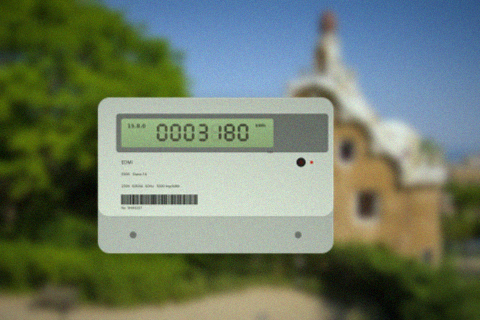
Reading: 3180 kWh
